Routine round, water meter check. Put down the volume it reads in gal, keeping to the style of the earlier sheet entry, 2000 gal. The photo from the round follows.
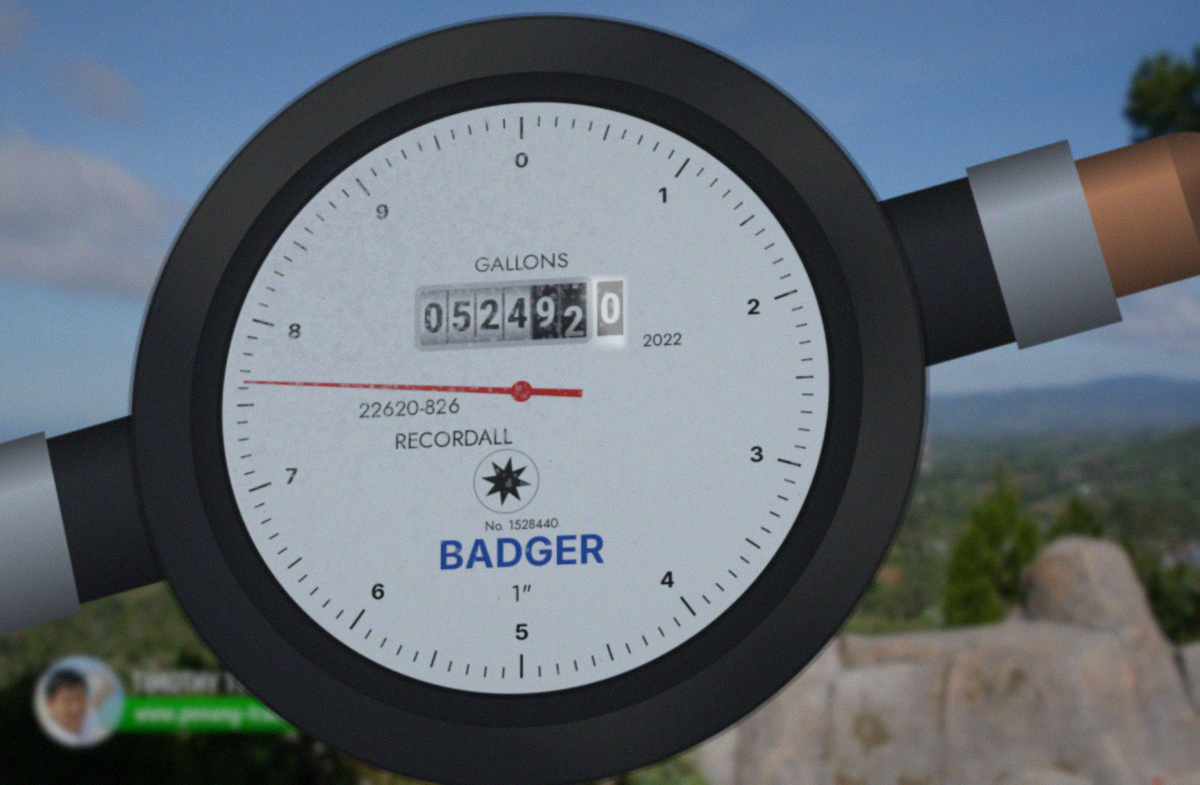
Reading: 524917.6 gal
